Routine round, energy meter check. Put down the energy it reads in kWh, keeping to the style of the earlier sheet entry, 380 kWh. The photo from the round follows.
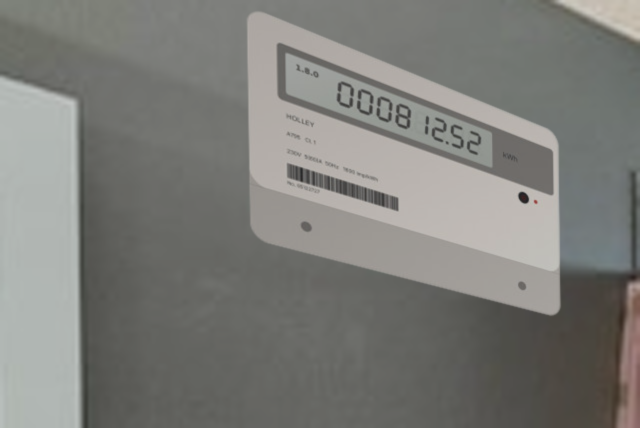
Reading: 812.52 kWh
